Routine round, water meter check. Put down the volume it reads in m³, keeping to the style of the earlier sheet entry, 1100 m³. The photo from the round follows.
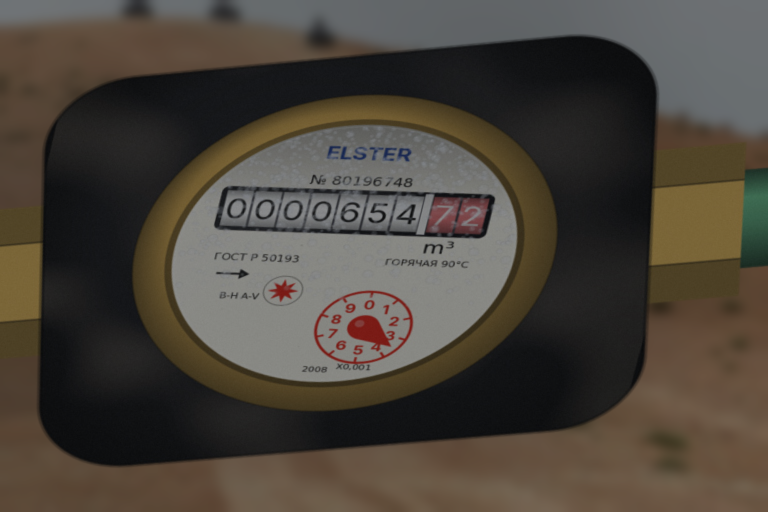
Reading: 654.723 m³
